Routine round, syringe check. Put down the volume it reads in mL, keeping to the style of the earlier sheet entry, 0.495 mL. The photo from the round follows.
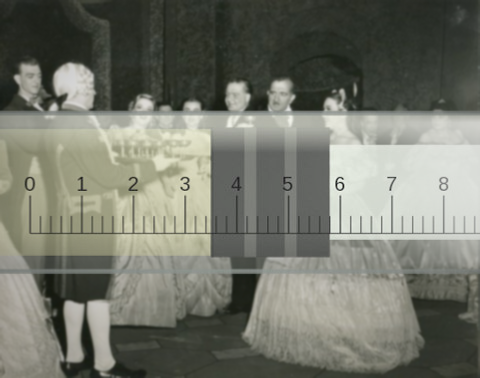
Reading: 3.5 mL
